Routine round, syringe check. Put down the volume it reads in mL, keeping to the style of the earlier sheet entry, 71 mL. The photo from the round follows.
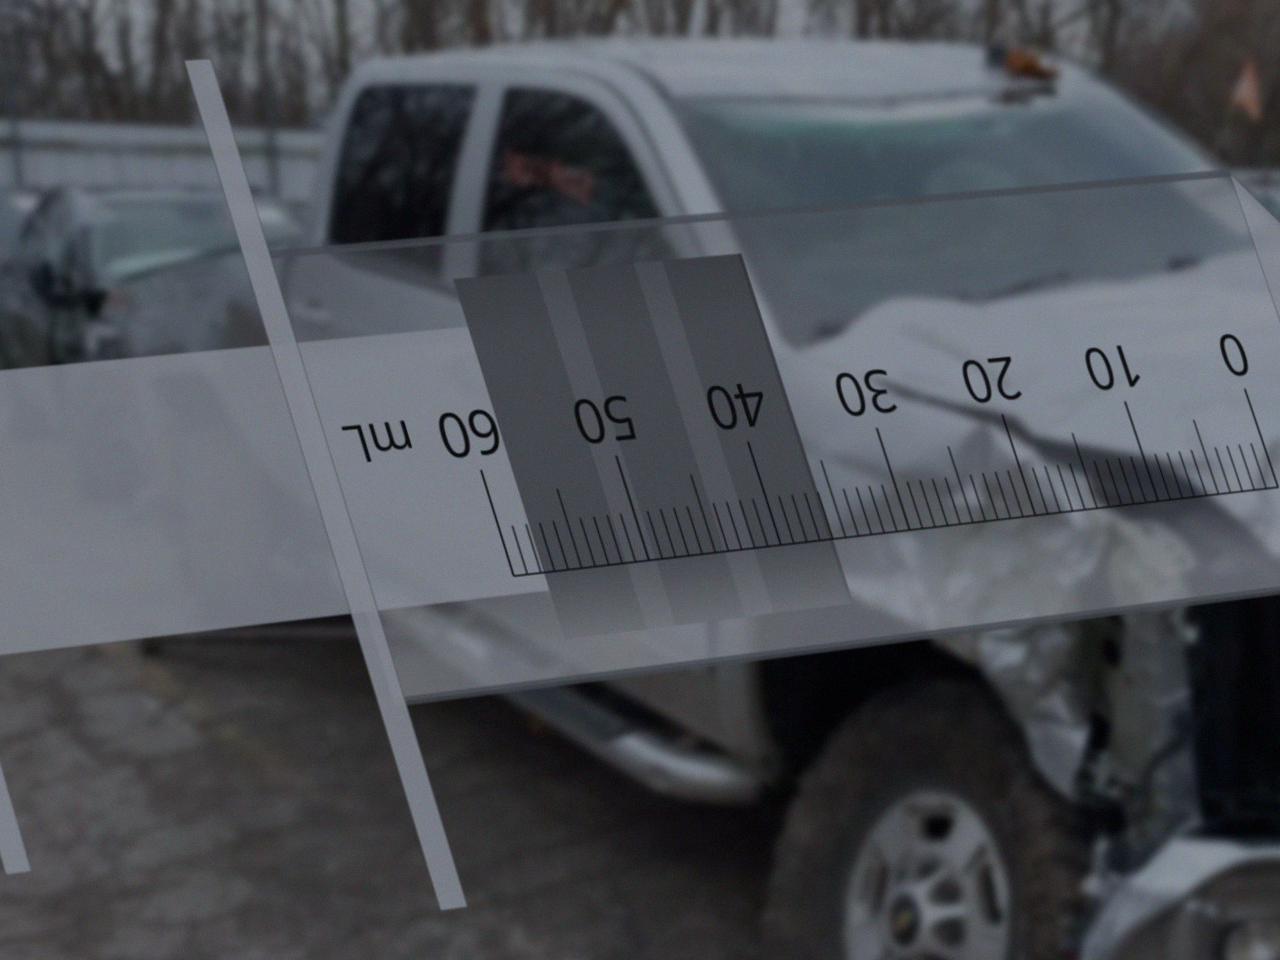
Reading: 36 mL
